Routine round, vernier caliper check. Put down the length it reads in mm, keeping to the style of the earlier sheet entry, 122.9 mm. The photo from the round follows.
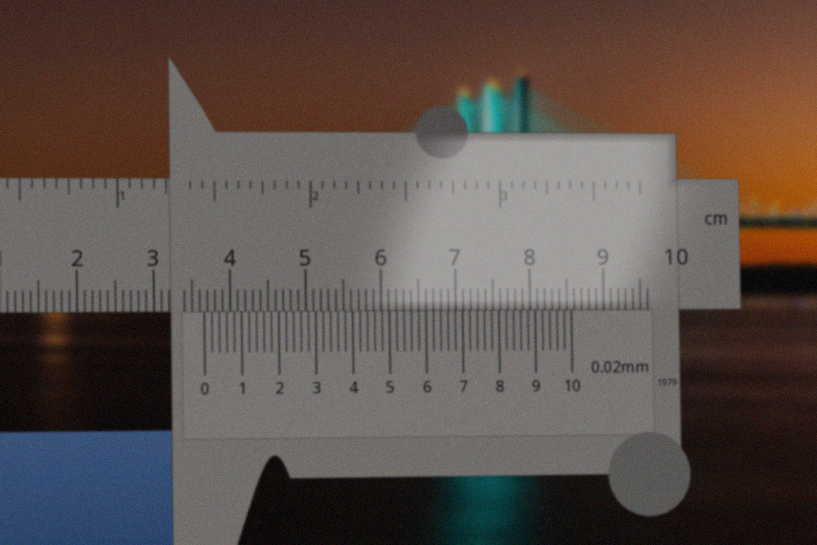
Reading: 36.6 mm
